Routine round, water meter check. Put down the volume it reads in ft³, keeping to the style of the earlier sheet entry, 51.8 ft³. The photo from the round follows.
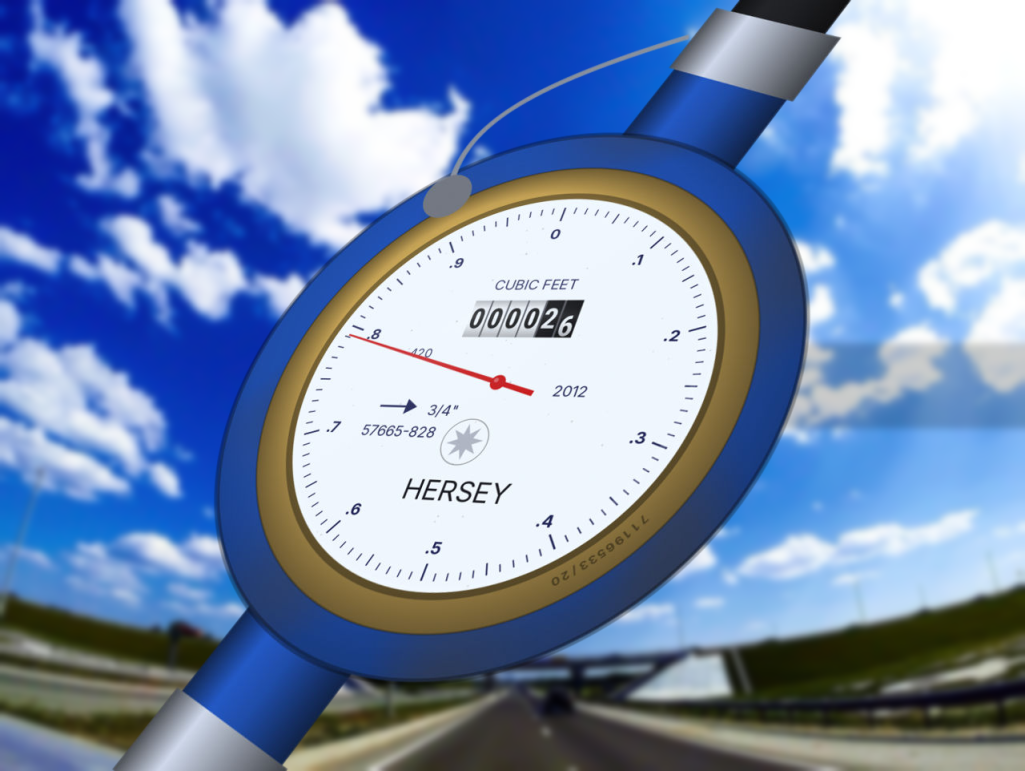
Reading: 25.79 ft³
